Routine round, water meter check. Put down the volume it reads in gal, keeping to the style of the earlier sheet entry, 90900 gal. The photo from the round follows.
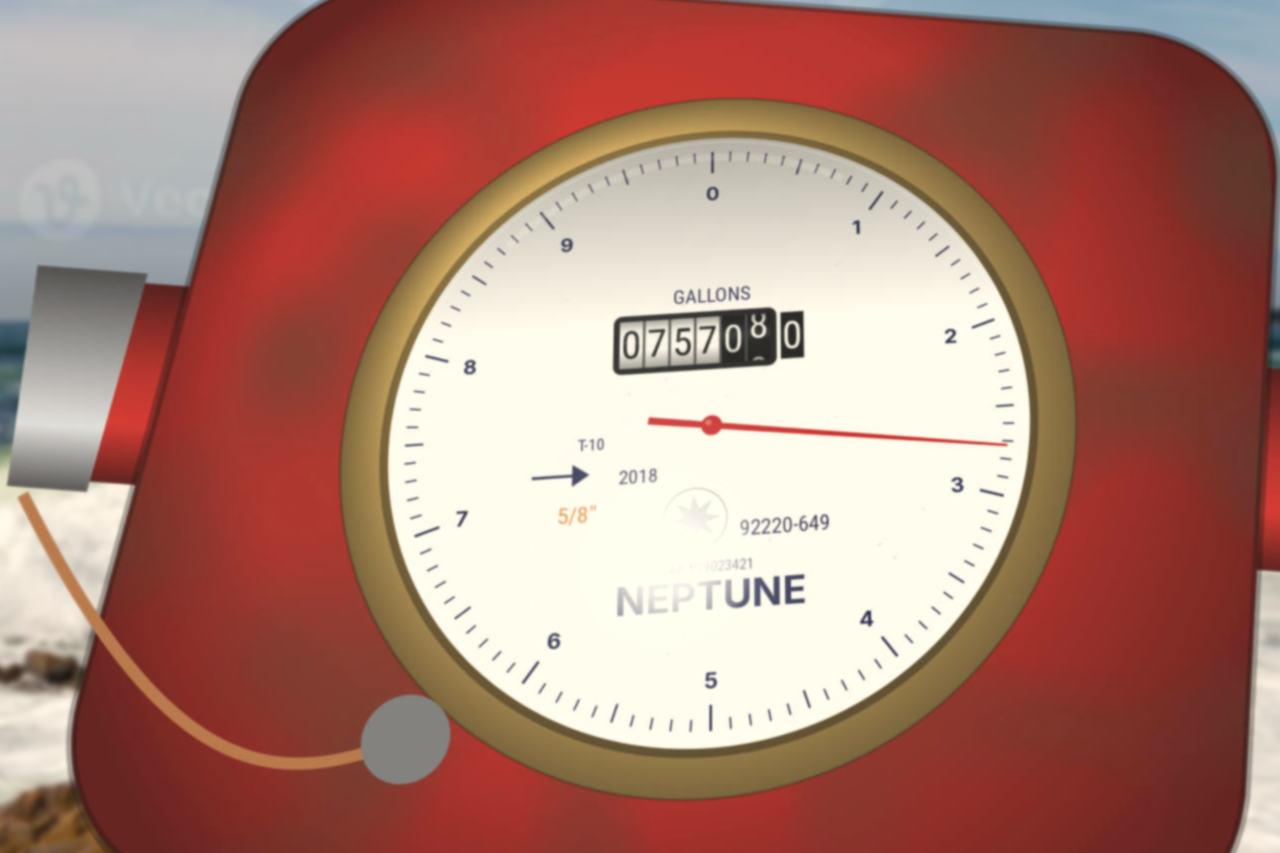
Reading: 757082.7 gal
